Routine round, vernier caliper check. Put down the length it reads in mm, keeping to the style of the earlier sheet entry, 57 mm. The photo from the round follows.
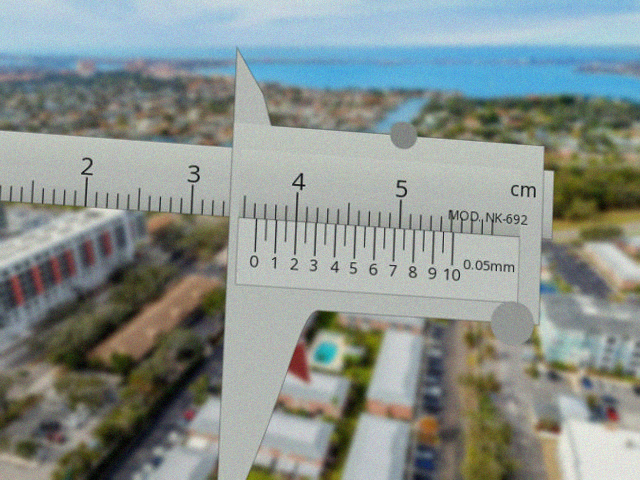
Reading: 36.2 mm
